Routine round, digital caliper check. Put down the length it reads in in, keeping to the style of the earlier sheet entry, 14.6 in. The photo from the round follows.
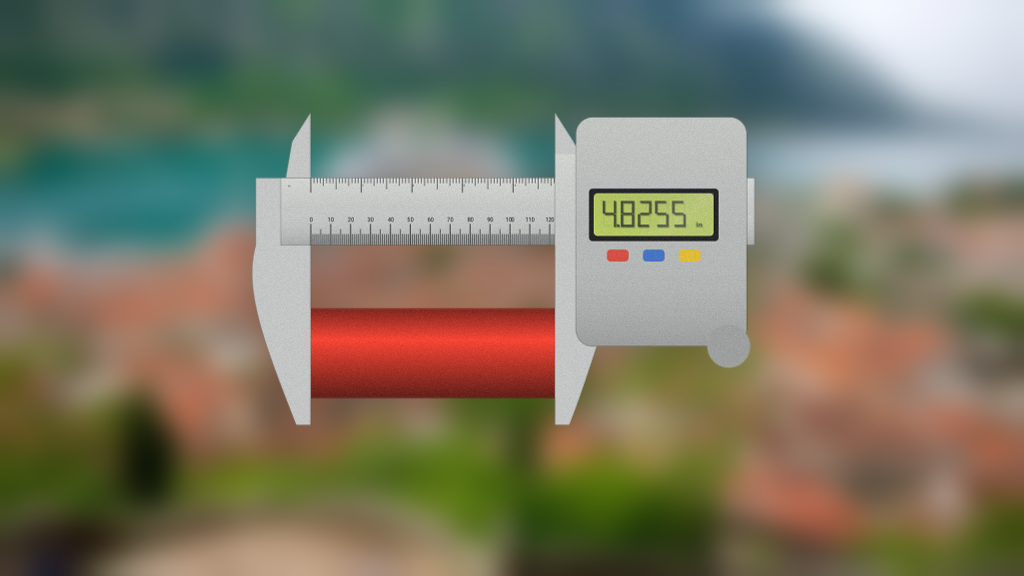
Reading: 4.8255 in
